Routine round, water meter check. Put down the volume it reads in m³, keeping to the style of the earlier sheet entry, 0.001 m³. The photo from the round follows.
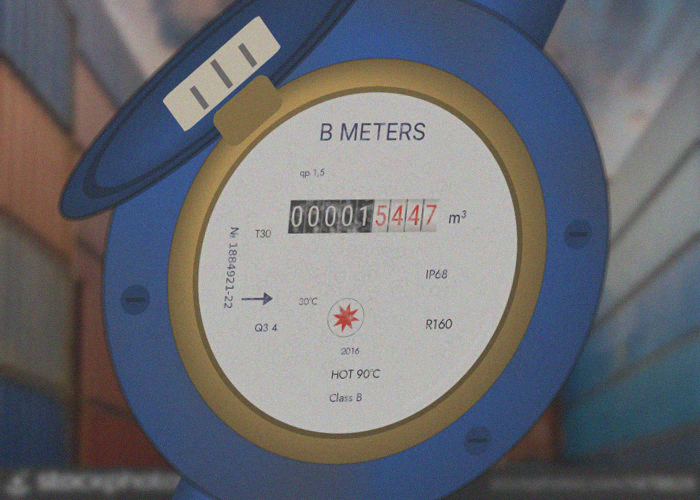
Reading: 1.5447 m³
